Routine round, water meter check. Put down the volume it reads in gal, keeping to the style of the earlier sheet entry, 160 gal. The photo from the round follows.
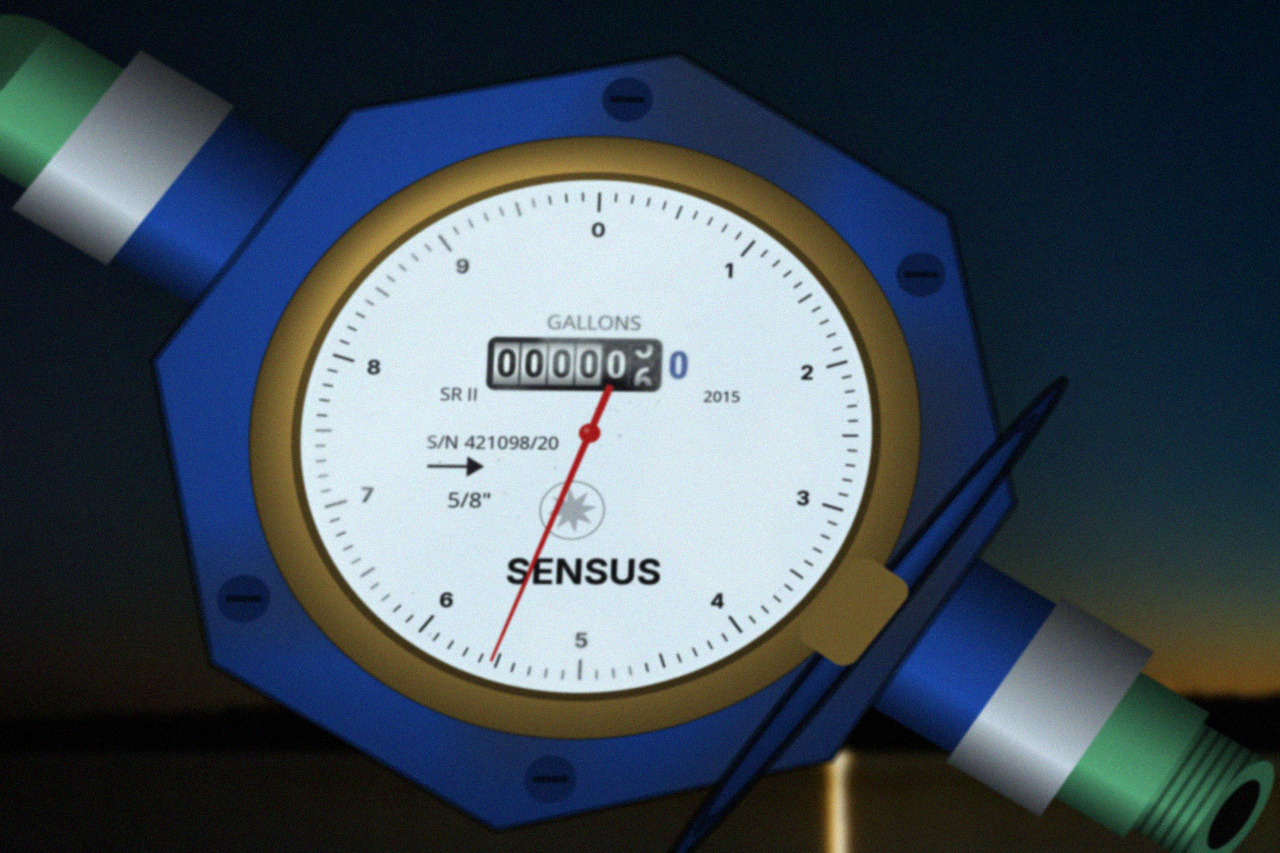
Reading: 55.5 gal
